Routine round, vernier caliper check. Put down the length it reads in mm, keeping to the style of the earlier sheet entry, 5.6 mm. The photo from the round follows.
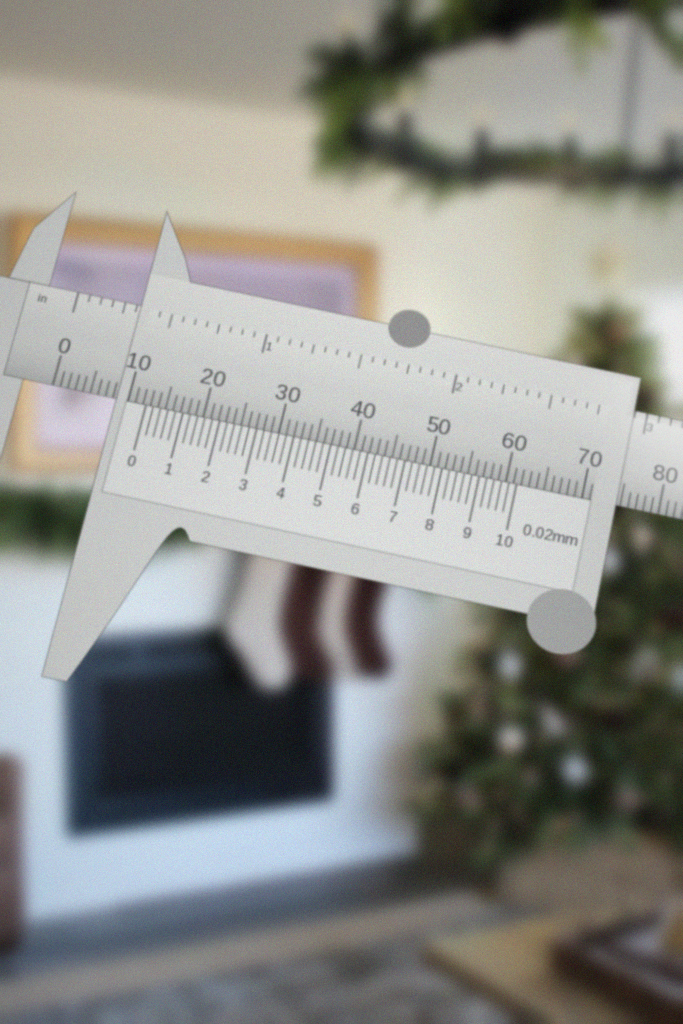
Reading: 12.4 mm
